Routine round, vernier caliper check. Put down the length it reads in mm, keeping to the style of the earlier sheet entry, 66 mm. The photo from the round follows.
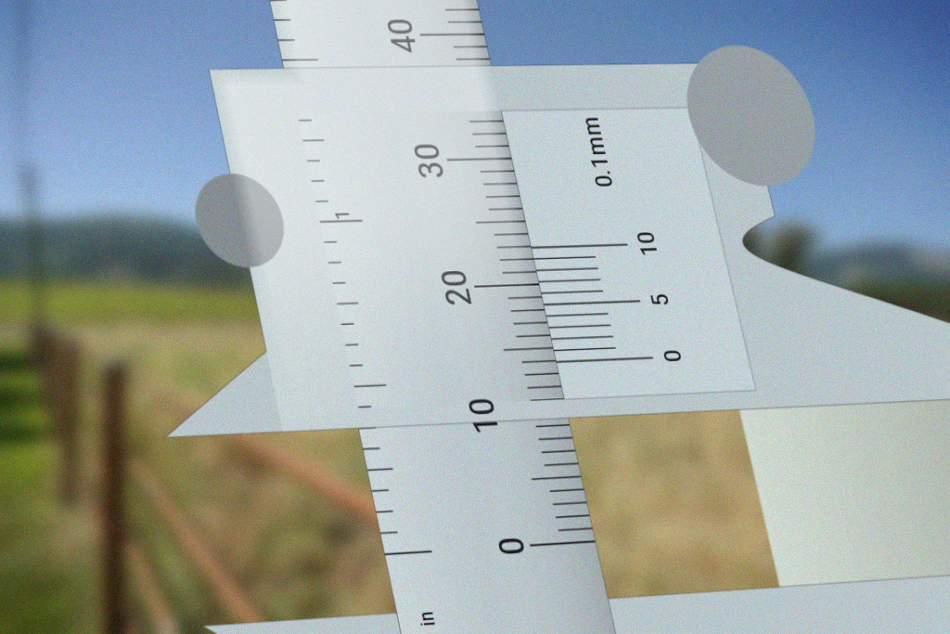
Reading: 13.9 mm
